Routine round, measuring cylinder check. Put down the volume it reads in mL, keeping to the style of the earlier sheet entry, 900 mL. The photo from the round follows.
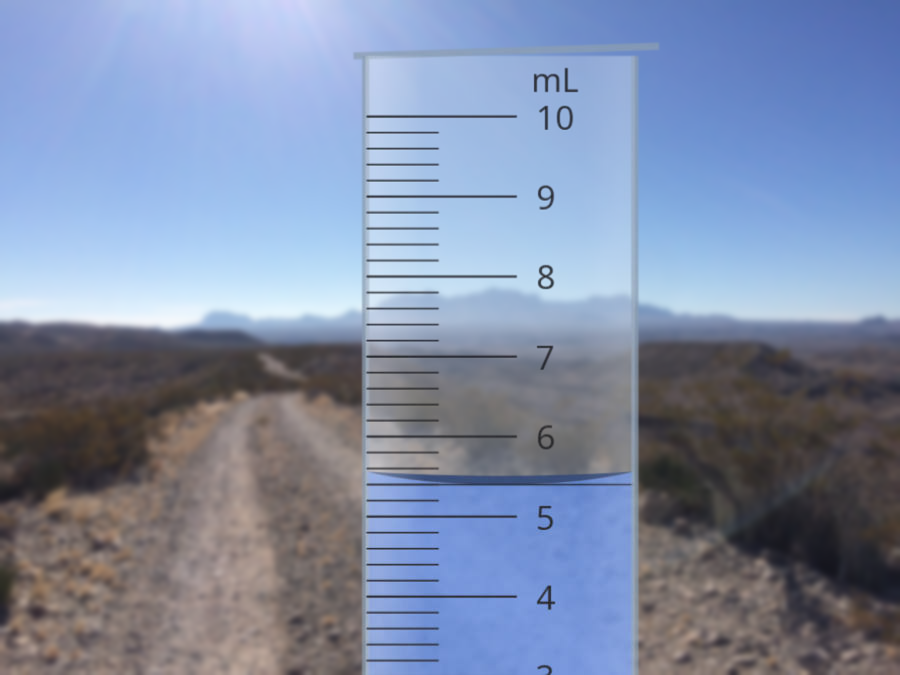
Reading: 5.4 mL
